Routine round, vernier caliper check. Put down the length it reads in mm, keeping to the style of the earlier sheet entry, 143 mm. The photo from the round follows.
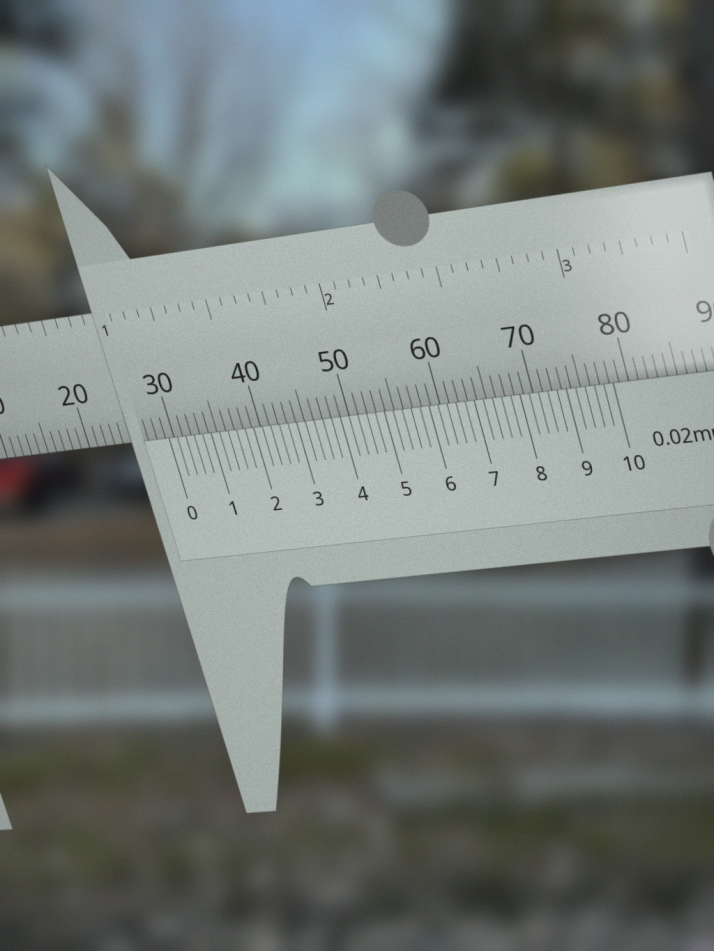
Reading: 29.4 mm
